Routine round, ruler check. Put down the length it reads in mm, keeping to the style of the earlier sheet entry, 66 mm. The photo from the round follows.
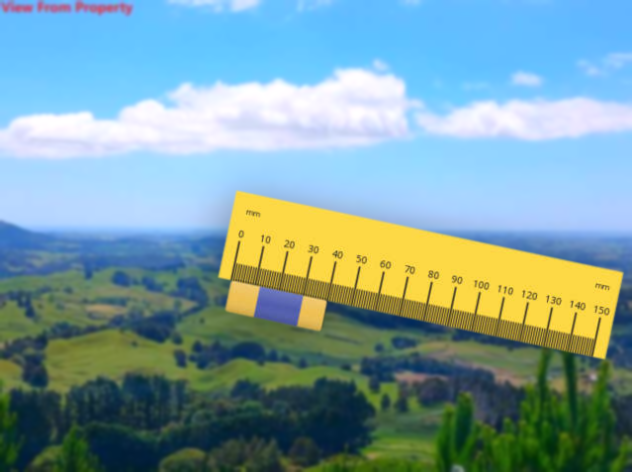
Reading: 40 mm
